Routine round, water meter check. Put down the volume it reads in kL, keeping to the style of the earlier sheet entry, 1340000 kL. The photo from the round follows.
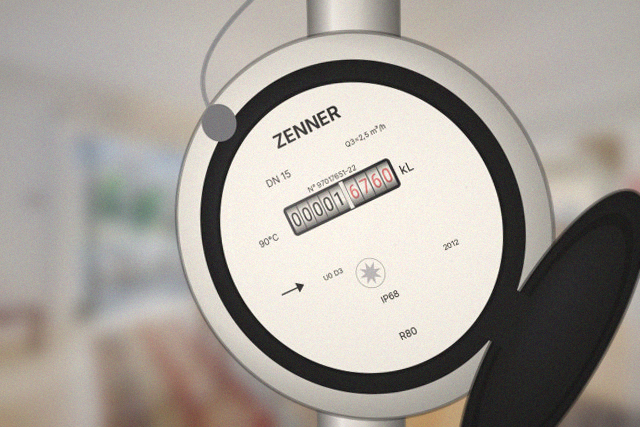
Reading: 1.6760 kL
